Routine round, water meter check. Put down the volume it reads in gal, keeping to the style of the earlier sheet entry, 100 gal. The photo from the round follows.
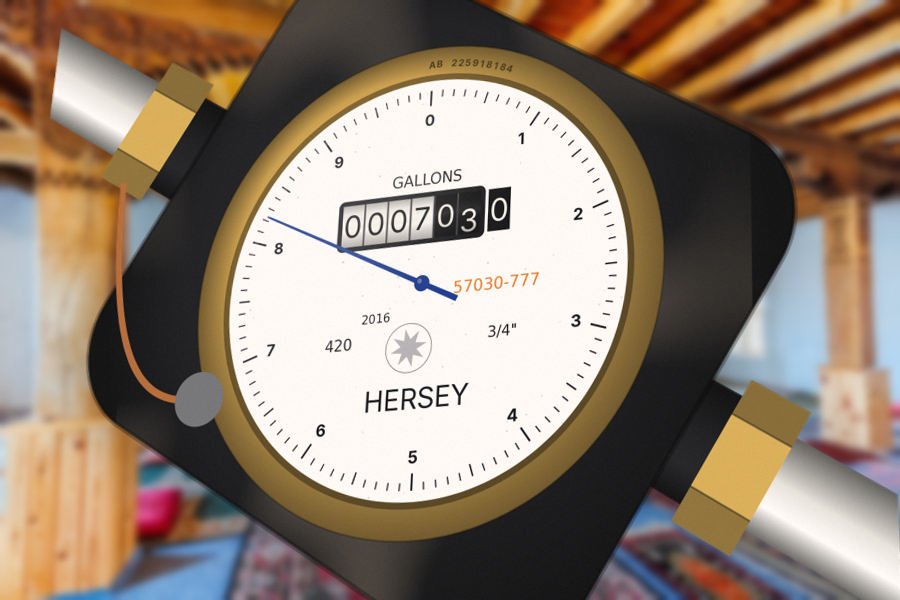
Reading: 7028.2 gal
